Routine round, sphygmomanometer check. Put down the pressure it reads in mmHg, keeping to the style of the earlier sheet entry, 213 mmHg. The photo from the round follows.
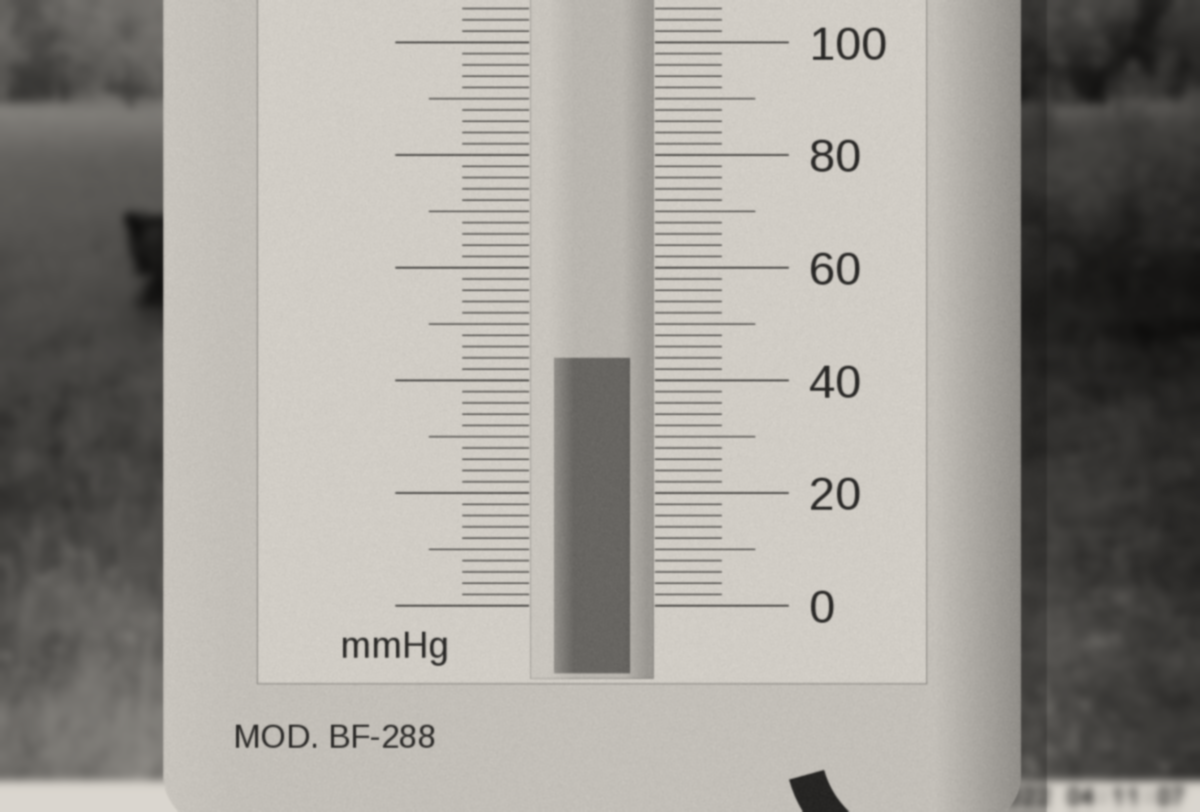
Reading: 44 mmHg
